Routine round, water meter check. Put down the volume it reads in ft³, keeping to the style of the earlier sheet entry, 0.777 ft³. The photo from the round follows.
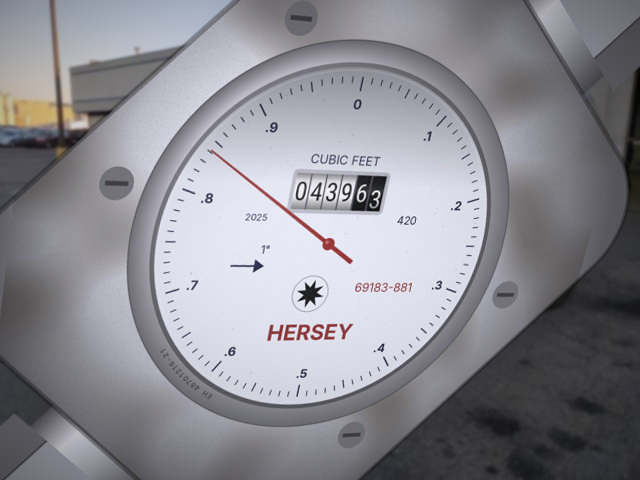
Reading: 43962.84 ft³
